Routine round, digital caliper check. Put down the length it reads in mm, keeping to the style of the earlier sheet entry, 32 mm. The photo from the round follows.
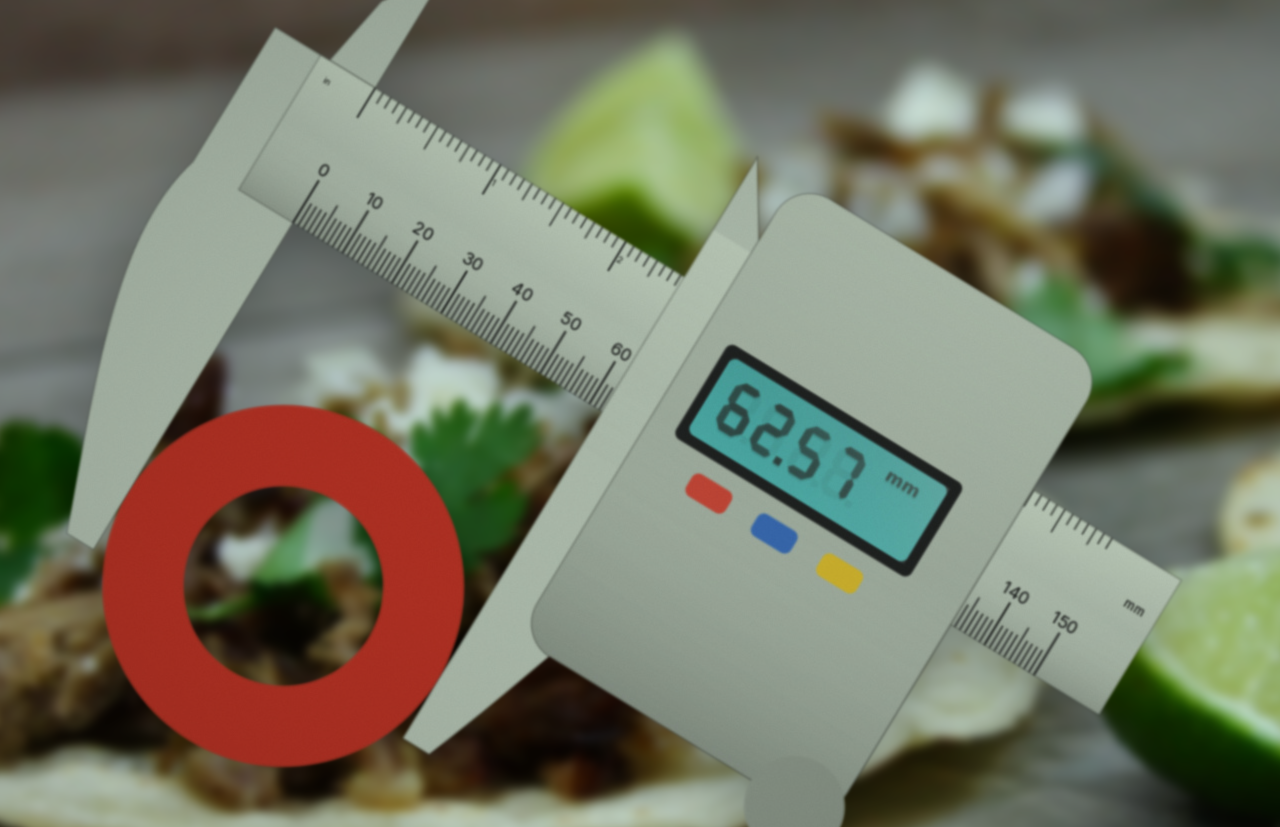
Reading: 62.57 mm
